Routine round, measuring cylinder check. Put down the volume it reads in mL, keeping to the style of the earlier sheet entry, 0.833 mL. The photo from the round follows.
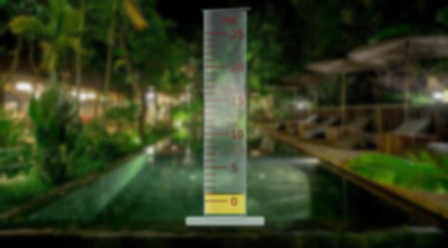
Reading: 1 mL
